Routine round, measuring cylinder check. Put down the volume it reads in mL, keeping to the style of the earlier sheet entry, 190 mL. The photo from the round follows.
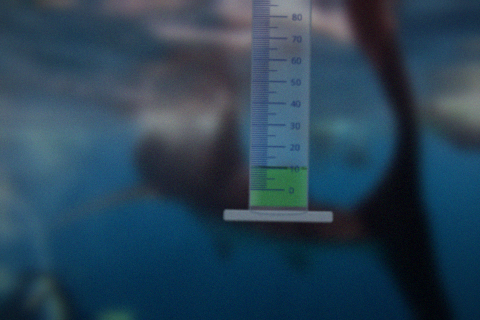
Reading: 10 mL
